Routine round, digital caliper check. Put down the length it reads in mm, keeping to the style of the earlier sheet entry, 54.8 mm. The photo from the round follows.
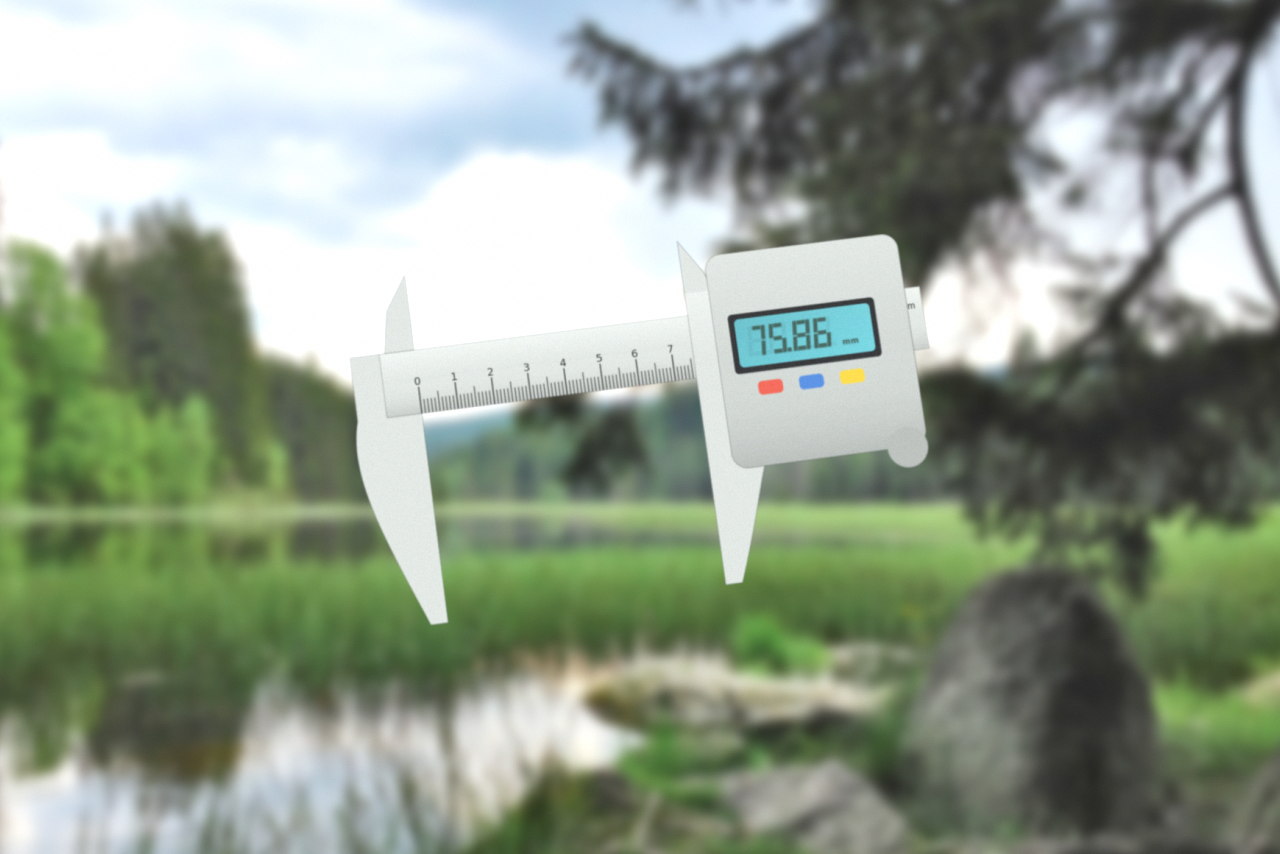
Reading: 75.86 mm
